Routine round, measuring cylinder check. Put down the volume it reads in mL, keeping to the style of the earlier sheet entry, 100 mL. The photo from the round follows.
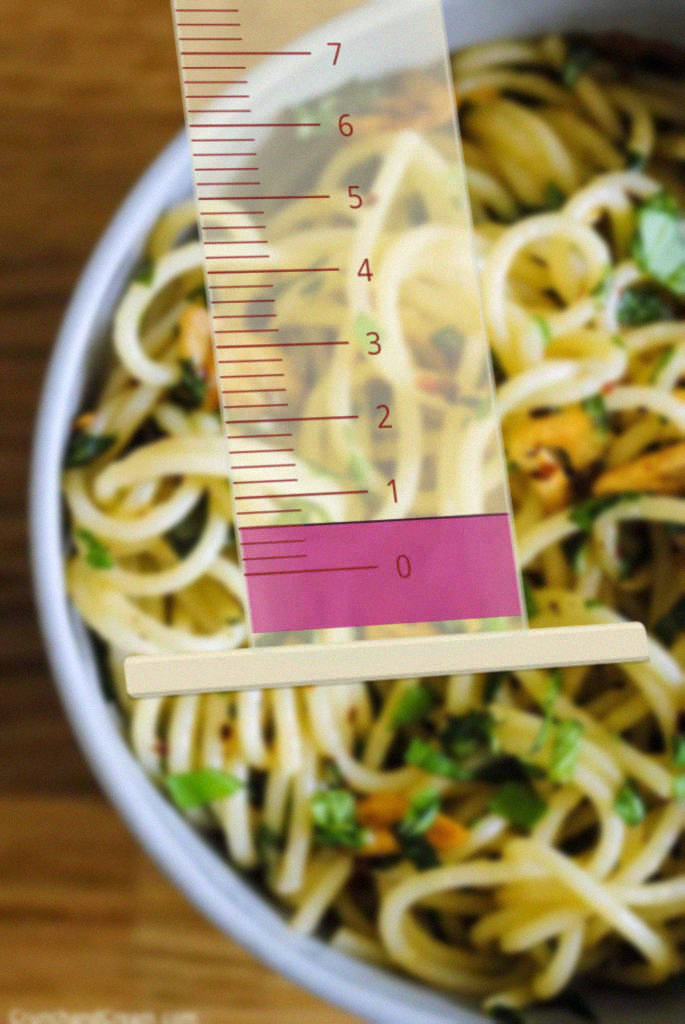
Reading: 0.6 mL
